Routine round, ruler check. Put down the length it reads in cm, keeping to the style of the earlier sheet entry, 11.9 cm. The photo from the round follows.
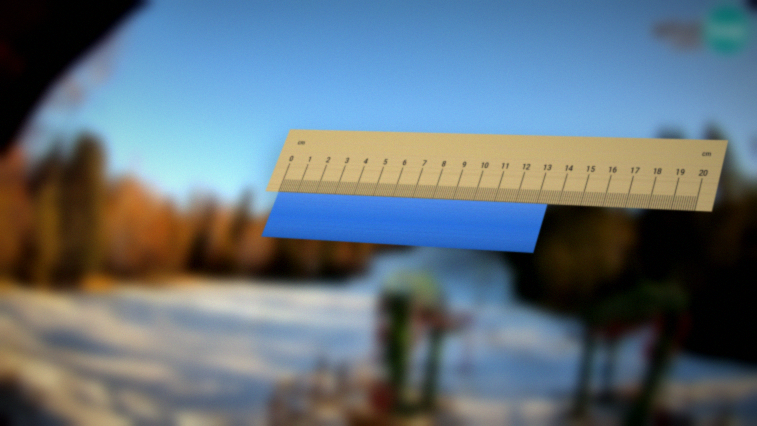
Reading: 13.5 cm
